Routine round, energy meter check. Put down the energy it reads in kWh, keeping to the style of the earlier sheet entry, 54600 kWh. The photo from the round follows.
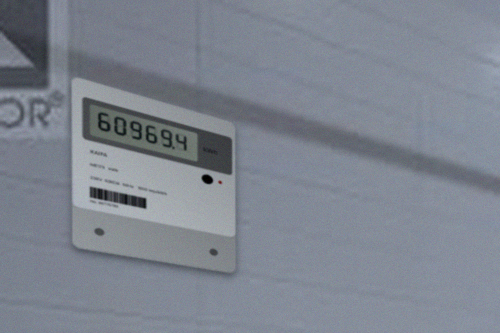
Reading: 60969.4 kWh
